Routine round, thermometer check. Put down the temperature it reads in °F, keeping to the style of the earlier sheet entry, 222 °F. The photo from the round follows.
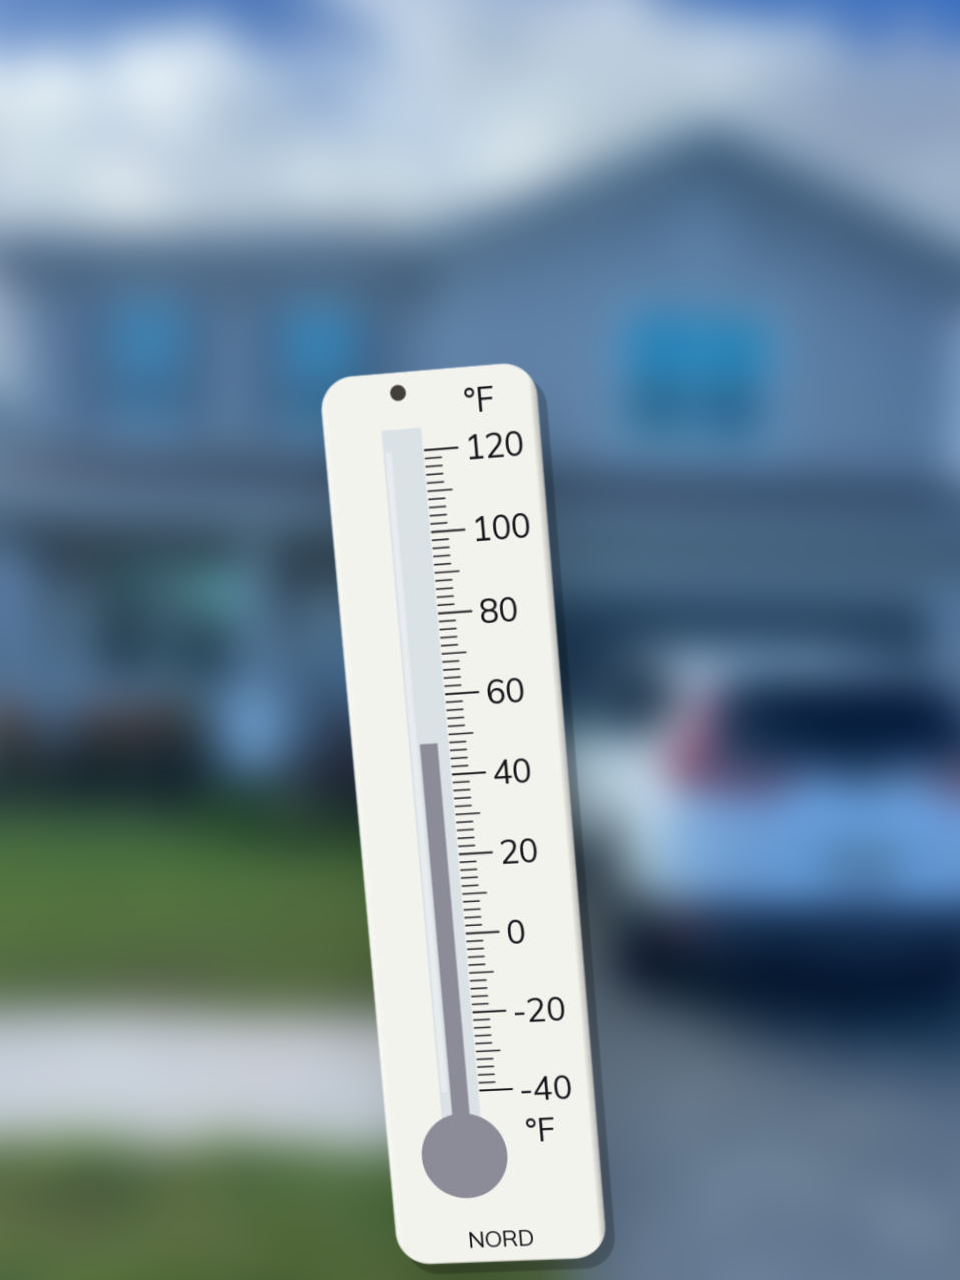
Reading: 48 °F
